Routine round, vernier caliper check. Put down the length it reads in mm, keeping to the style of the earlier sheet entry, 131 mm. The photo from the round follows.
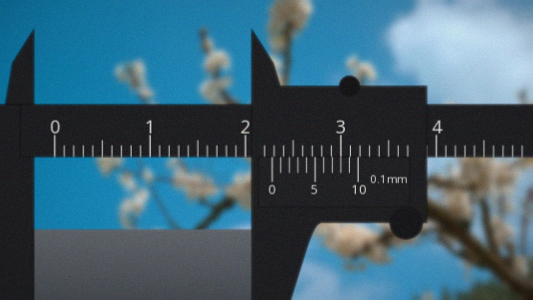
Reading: 22.8 mm
